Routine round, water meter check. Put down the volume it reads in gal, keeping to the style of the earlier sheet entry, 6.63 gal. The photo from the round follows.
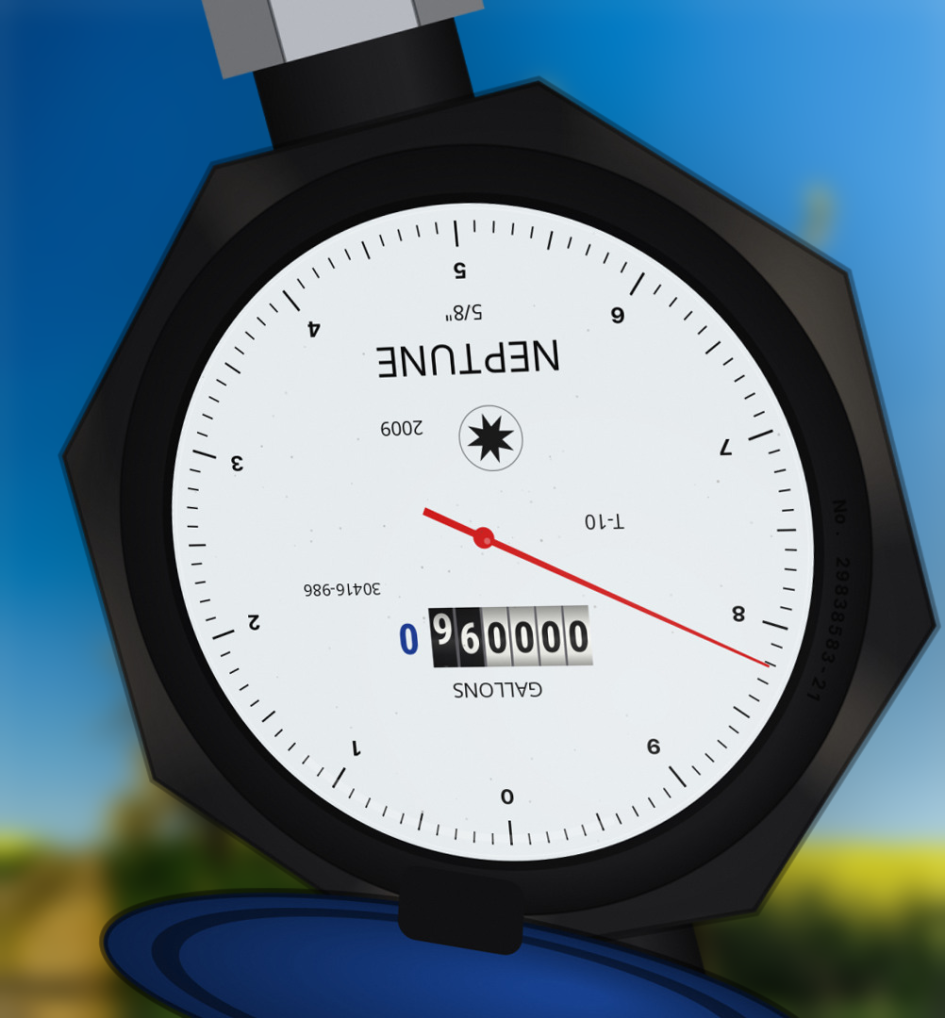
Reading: 958.2 gal
